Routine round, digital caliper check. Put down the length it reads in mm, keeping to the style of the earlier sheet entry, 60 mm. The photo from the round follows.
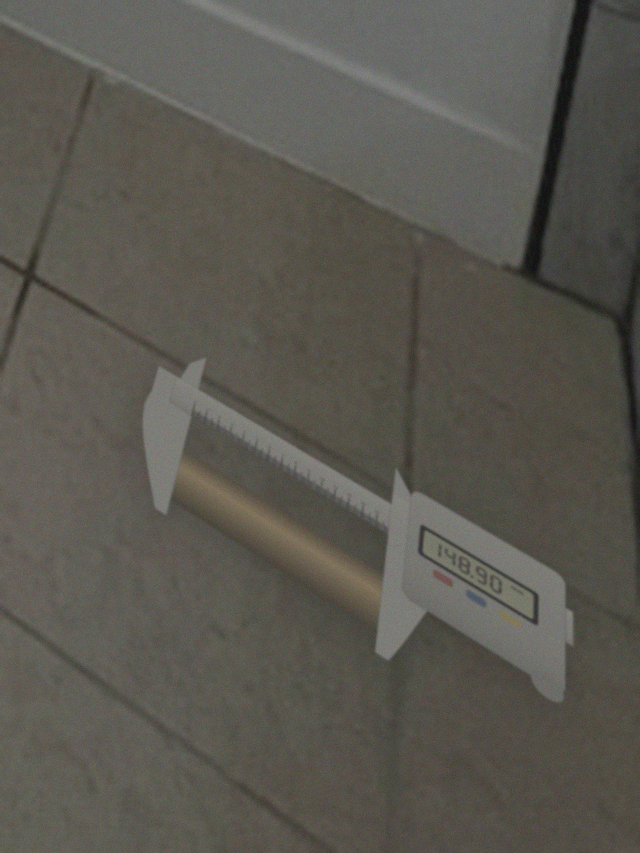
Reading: 148.90 mm
